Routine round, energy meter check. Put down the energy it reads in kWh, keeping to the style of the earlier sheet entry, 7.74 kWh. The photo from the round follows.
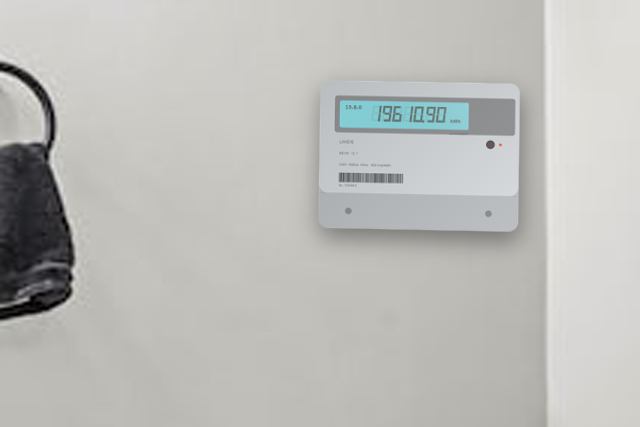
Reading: 19610.90 kWh
